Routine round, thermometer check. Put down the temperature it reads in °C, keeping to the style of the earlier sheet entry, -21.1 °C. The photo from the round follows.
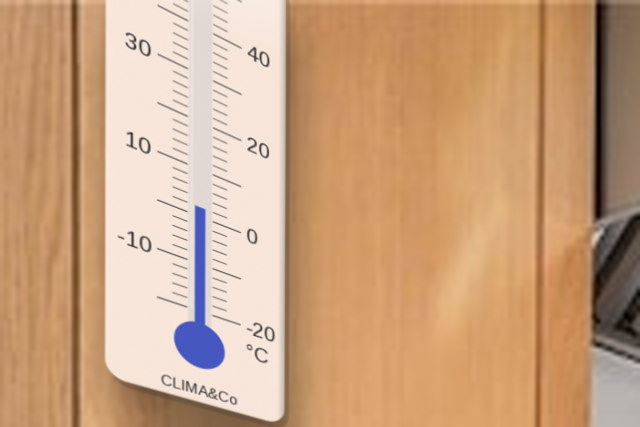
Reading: 2 °C
